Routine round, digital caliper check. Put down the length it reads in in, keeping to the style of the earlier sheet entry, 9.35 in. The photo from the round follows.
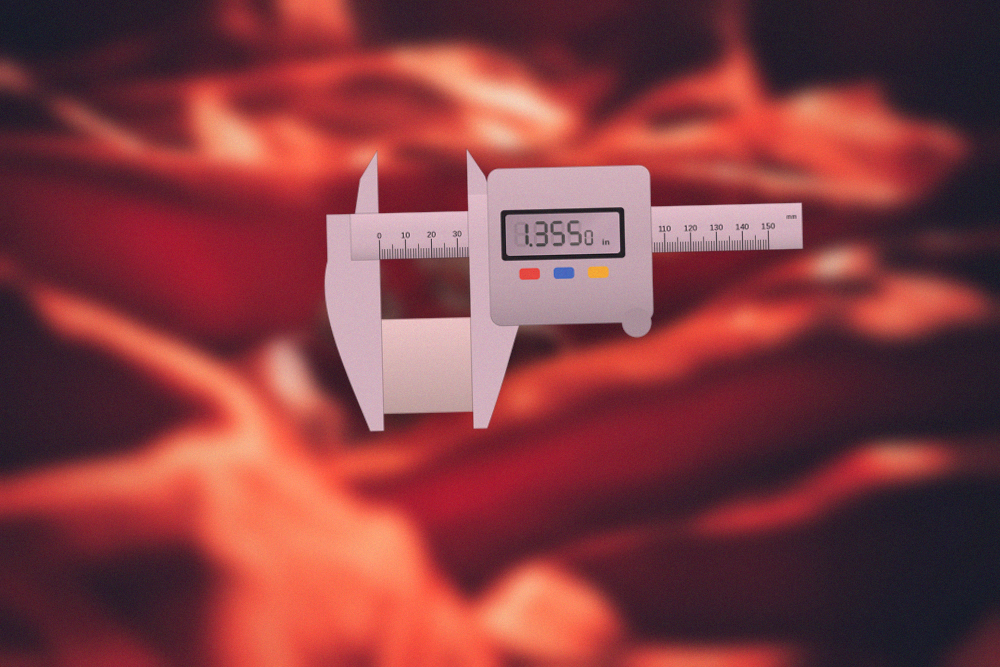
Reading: 1.3550 in
